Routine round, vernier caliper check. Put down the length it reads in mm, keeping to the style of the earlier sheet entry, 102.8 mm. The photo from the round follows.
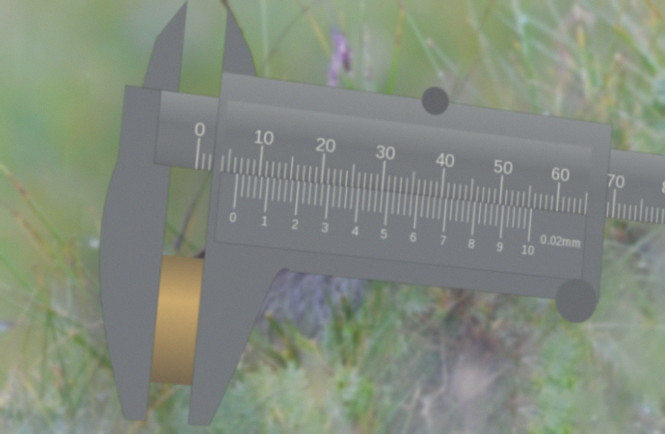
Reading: 6.5 mm
